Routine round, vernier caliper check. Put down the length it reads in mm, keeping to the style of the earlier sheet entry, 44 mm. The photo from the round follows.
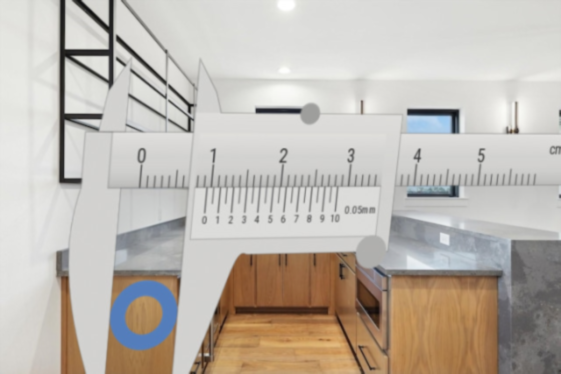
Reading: 9.4 mm
